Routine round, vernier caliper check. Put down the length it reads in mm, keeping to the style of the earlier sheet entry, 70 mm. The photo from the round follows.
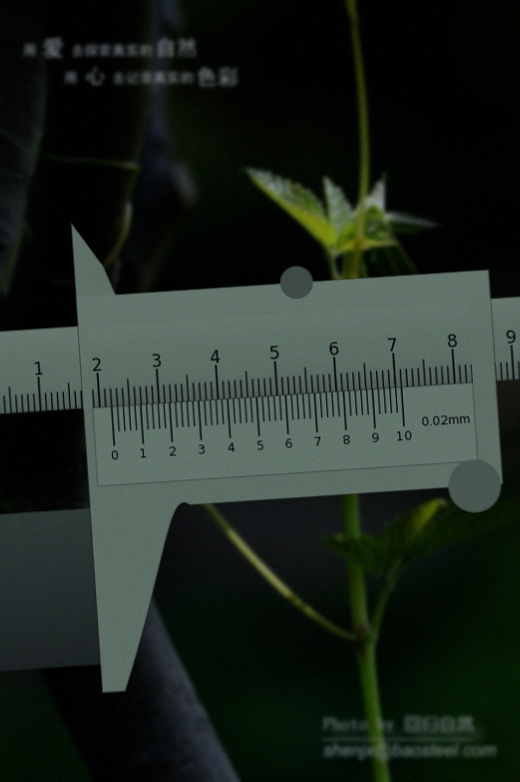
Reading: 22.0 mm
